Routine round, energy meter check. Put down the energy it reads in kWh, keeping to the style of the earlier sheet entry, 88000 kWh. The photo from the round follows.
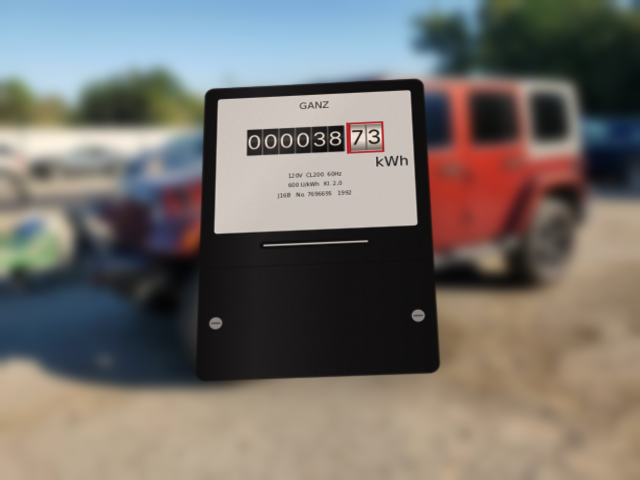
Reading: 38.73 kWh
